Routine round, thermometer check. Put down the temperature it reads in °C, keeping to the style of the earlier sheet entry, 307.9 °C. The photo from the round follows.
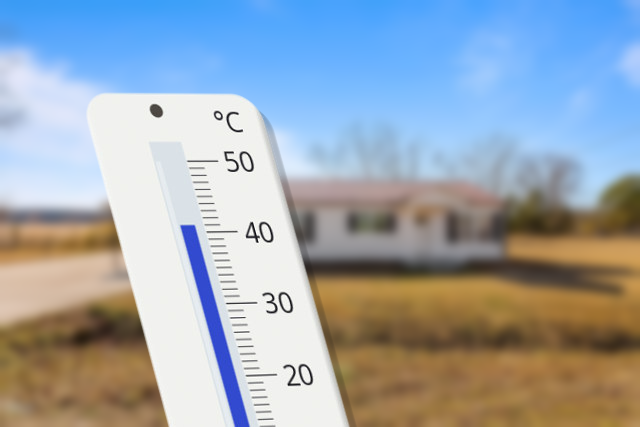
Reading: 41 °C
